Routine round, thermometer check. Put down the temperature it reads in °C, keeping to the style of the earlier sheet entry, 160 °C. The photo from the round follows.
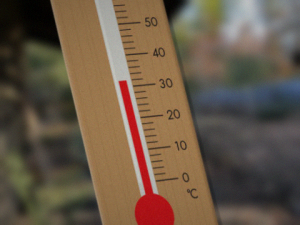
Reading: 32 °C
